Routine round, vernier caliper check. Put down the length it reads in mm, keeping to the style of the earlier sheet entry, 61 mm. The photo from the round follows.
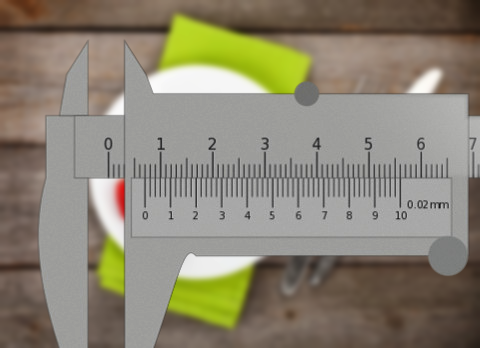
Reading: 7.0 mm
